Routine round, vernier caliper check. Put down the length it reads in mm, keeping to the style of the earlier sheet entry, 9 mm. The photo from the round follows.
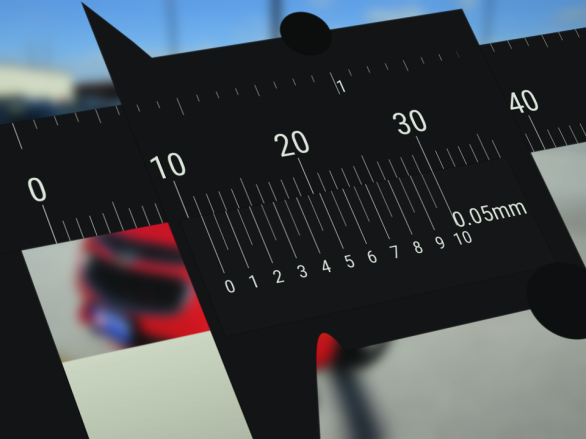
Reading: 11.0 mm
